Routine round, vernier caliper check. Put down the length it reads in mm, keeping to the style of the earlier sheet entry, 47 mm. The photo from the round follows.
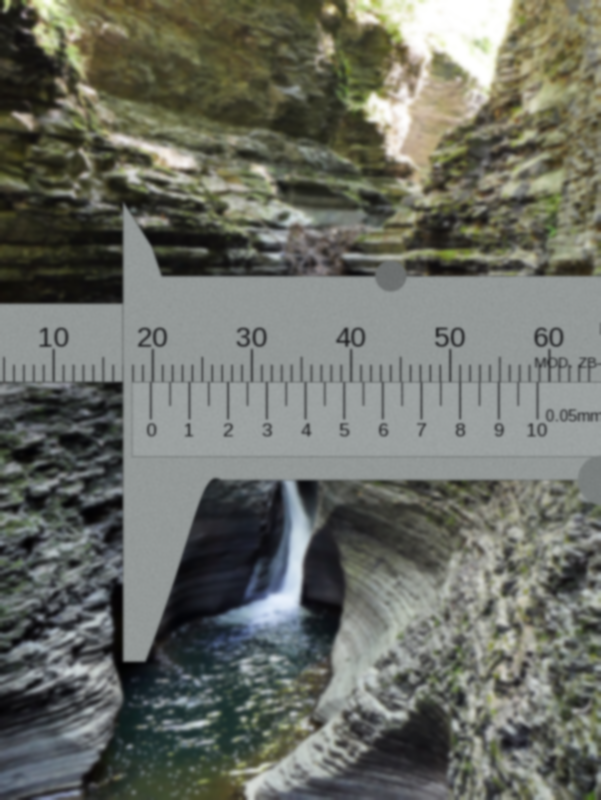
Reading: 19.8 mm
